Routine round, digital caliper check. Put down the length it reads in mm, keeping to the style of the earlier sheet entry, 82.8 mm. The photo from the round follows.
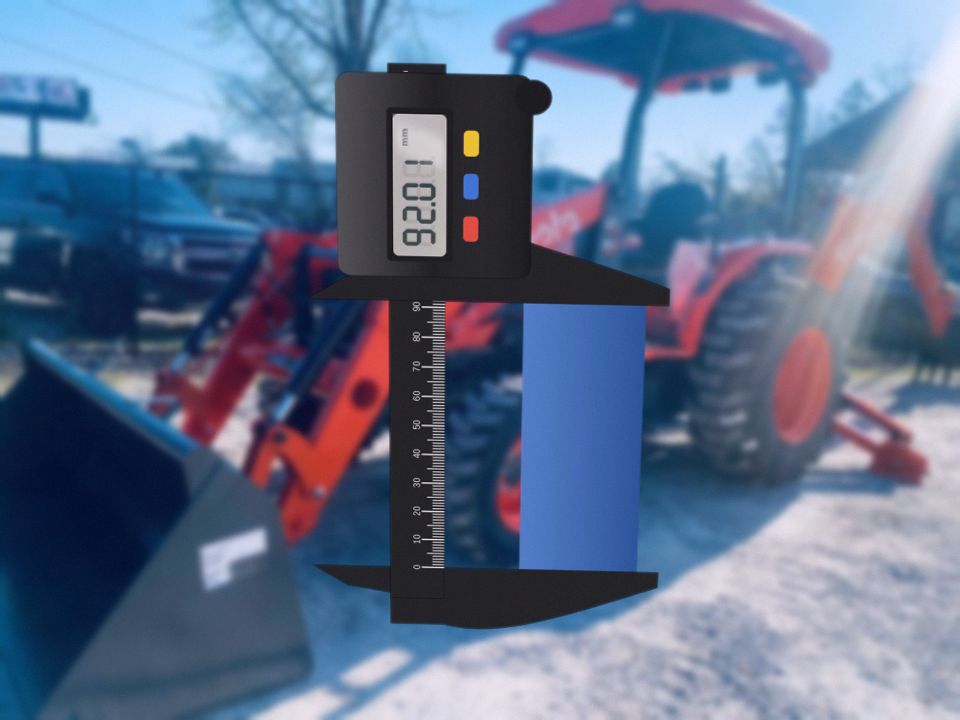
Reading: 92.01 mm
